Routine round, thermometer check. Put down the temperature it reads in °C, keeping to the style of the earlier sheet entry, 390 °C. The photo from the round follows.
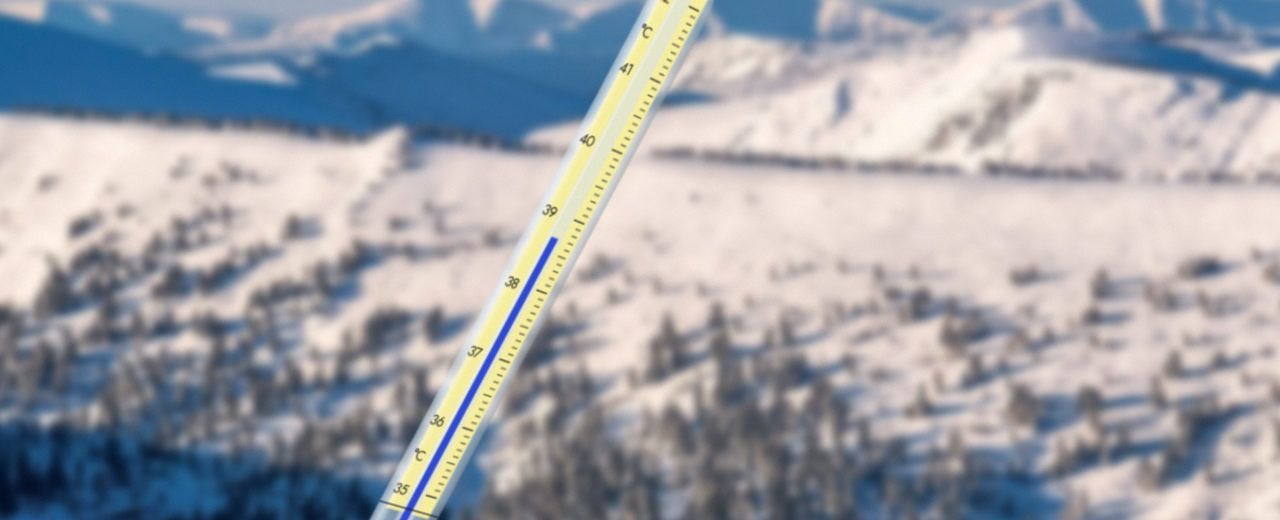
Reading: 38.7 °C
